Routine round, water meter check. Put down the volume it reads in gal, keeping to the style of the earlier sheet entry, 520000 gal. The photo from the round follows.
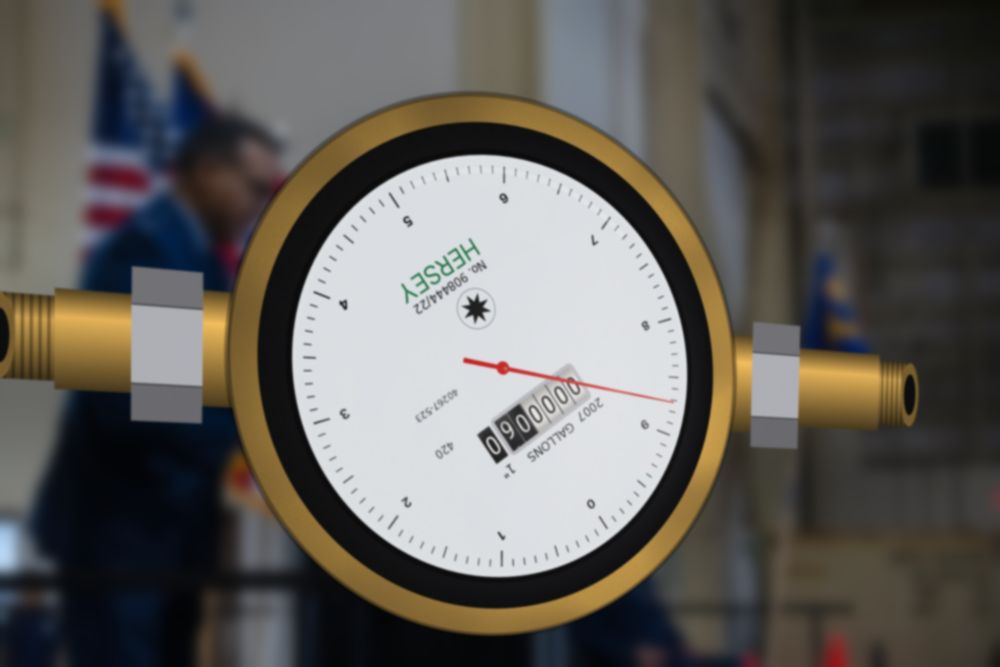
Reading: 58.7 gal
